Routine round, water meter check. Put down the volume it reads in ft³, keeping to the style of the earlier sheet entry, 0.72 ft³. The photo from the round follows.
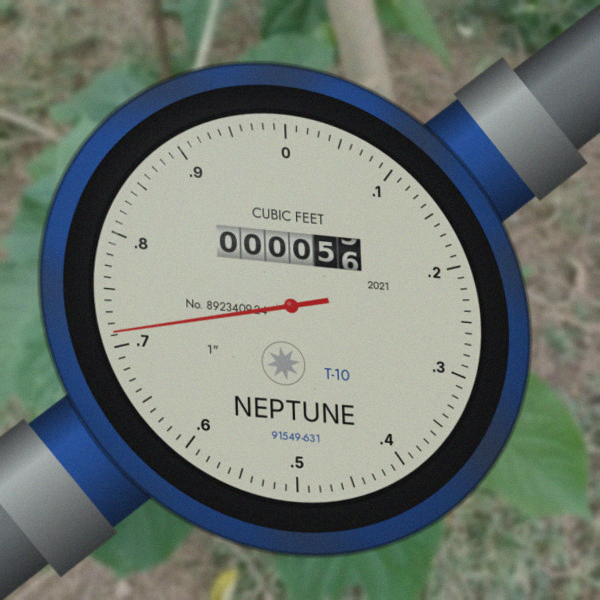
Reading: 55.71 ft³
